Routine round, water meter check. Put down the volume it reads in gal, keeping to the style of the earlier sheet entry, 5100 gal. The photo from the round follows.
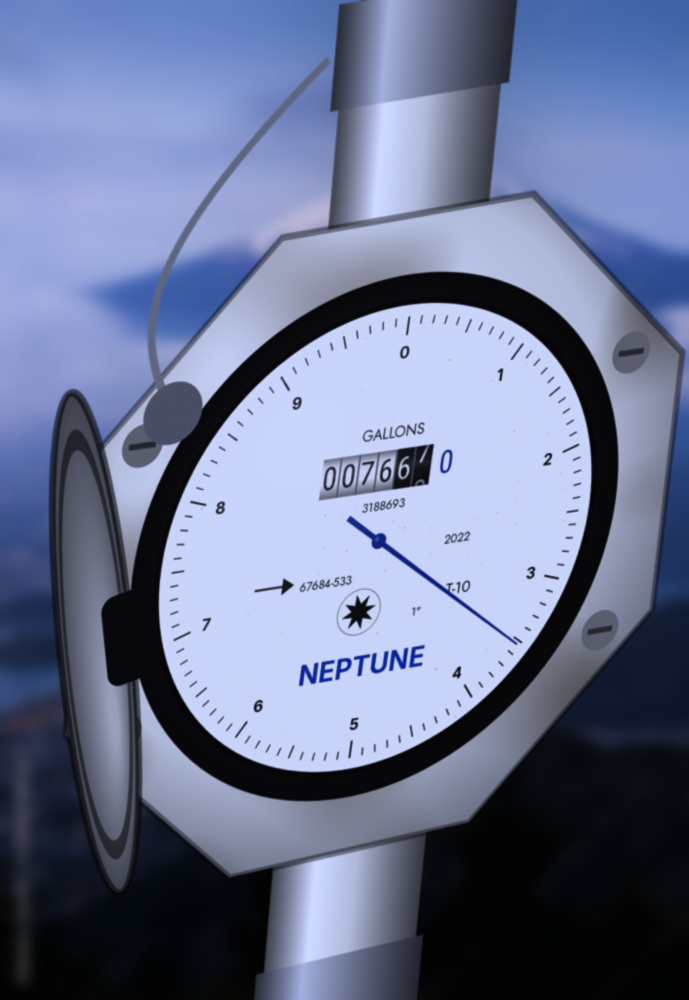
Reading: 76673.5 gal
